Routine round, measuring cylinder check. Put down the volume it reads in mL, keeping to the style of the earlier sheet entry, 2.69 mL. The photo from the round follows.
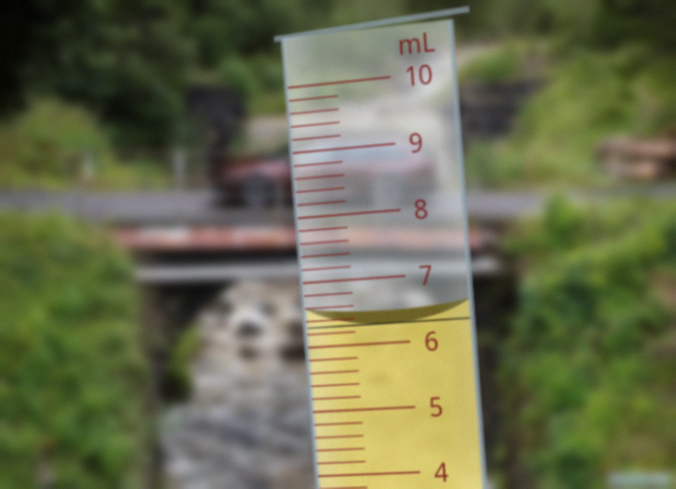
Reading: 6.3 mL
